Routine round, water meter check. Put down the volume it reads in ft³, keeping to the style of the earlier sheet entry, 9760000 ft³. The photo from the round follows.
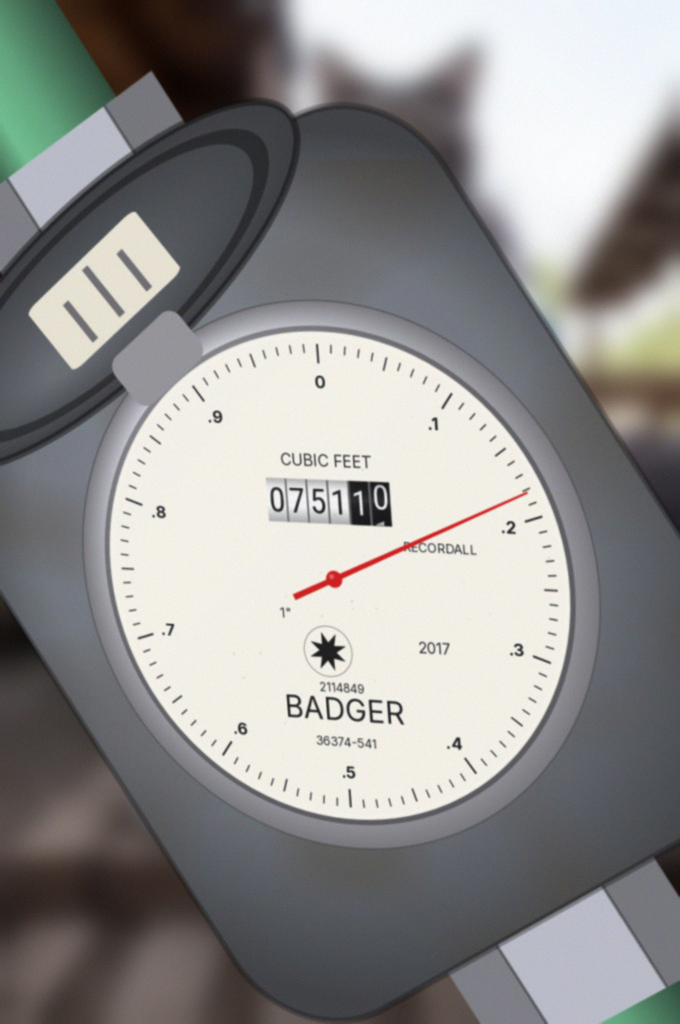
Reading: 75110.18 ft³
